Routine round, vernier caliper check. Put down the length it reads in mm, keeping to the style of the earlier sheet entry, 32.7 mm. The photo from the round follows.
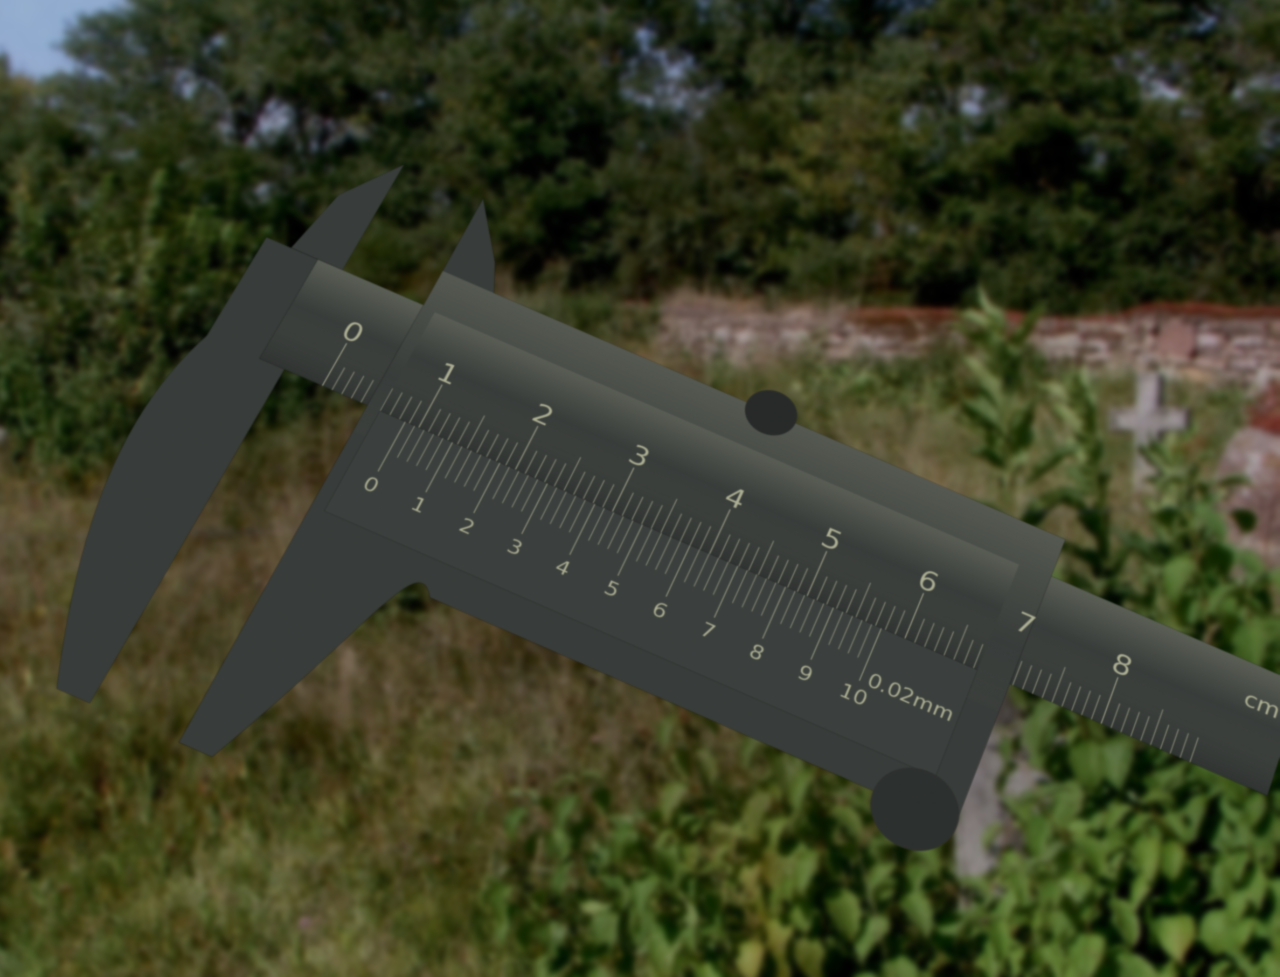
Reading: 8.6 mm
